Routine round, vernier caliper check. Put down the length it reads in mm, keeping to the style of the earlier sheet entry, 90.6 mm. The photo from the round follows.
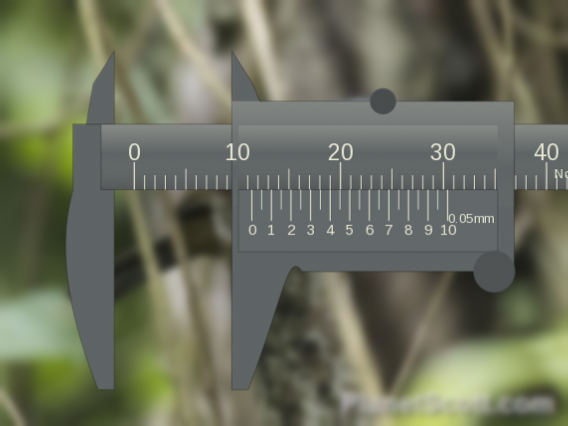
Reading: 11.4 mm
